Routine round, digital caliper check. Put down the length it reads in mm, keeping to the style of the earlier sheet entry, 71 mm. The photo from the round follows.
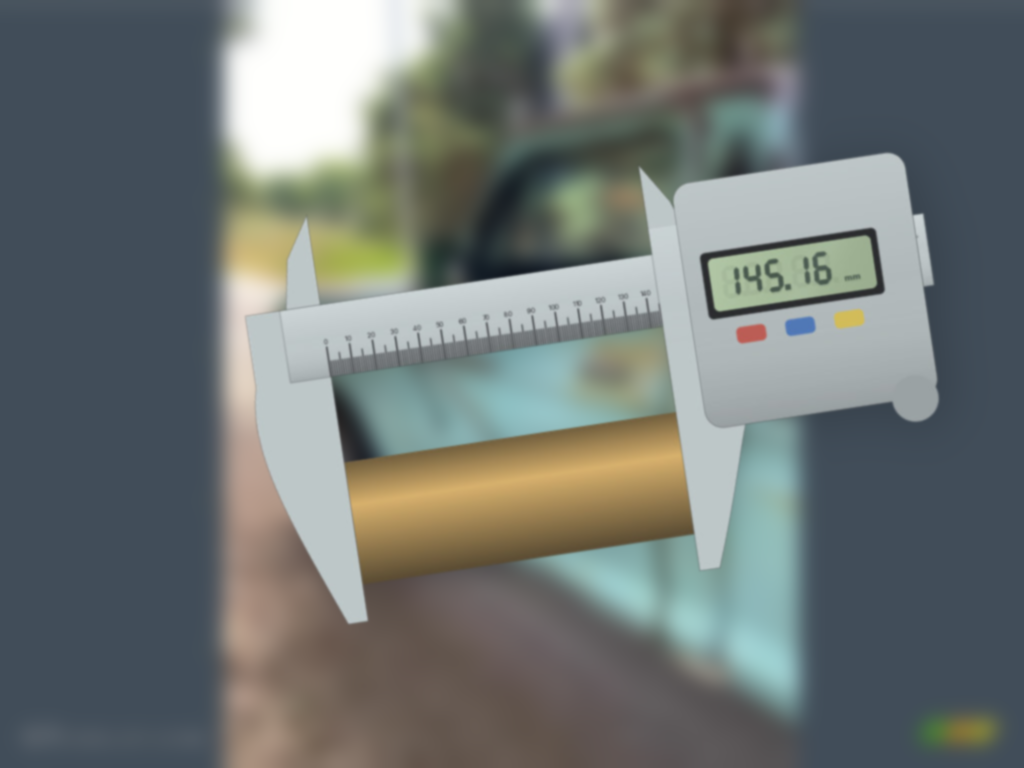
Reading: 145.16 mm
